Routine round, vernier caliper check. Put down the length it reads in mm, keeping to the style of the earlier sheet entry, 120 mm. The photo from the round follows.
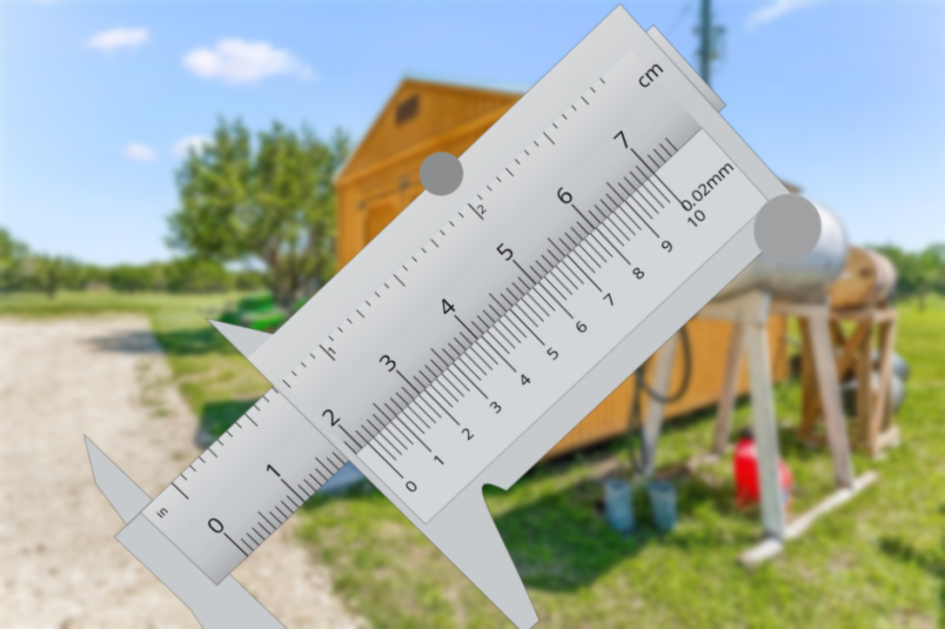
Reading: 21.0 mm
